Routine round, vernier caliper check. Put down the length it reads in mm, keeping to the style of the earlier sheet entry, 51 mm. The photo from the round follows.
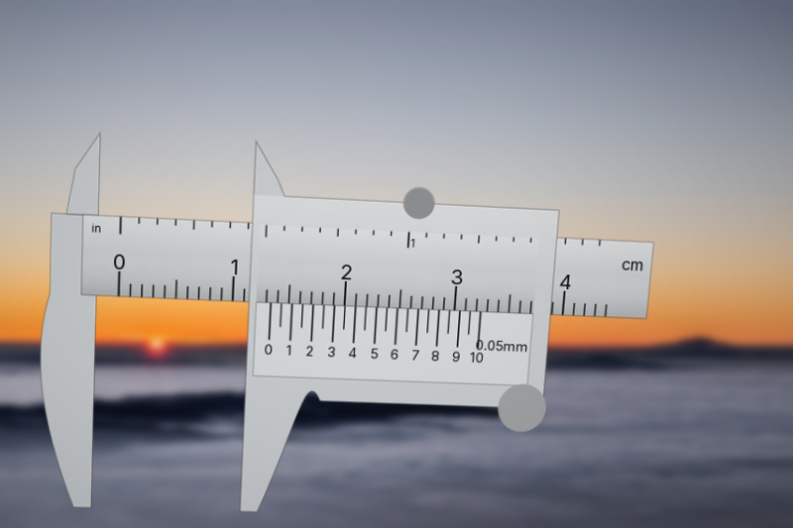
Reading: 13.4 mm
